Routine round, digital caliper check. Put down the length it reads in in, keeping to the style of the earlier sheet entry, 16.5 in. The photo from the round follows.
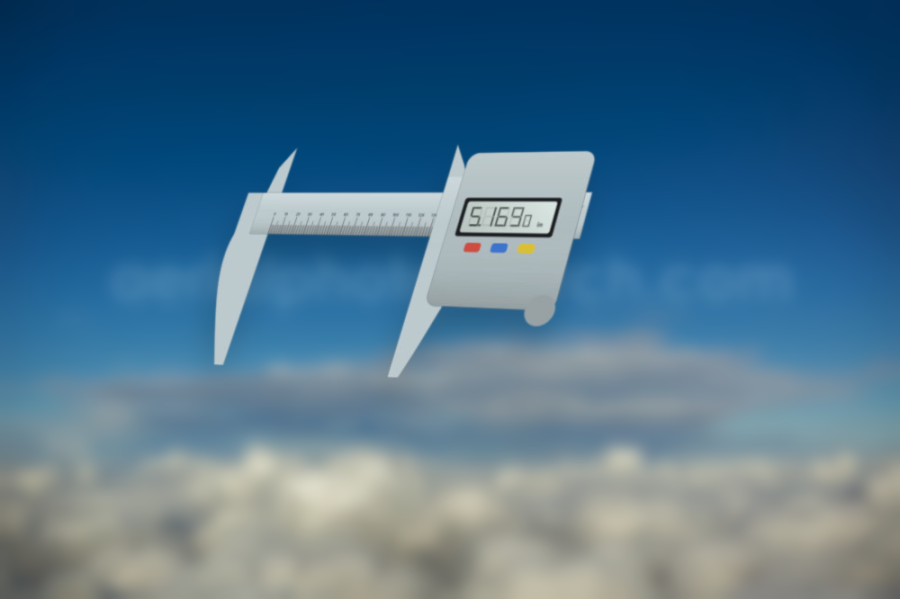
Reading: 5.1690 in
